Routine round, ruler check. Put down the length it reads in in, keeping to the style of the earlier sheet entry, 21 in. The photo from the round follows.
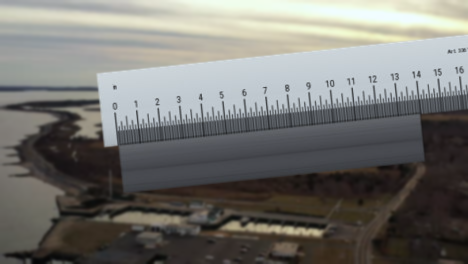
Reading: 14 in
